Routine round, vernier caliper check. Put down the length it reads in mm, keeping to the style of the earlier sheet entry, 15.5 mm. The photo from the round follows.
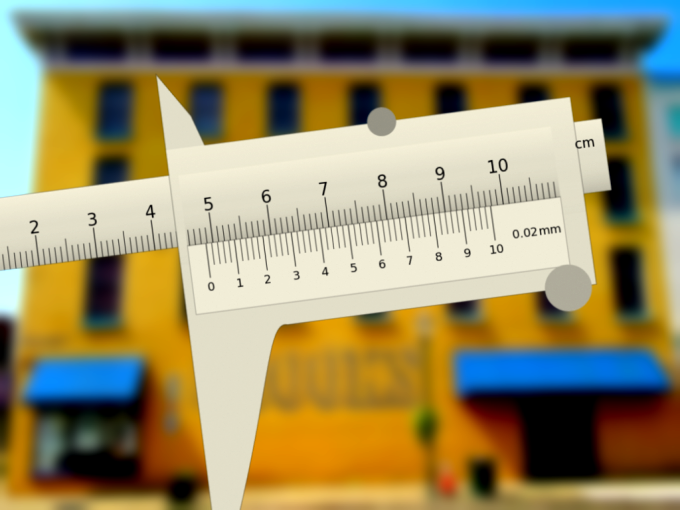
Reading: 48.8 mm
